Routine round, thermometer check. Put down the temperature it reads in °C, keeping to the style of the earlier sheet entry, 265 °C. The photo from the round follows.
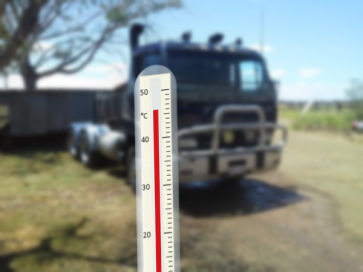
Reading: 46 °C
